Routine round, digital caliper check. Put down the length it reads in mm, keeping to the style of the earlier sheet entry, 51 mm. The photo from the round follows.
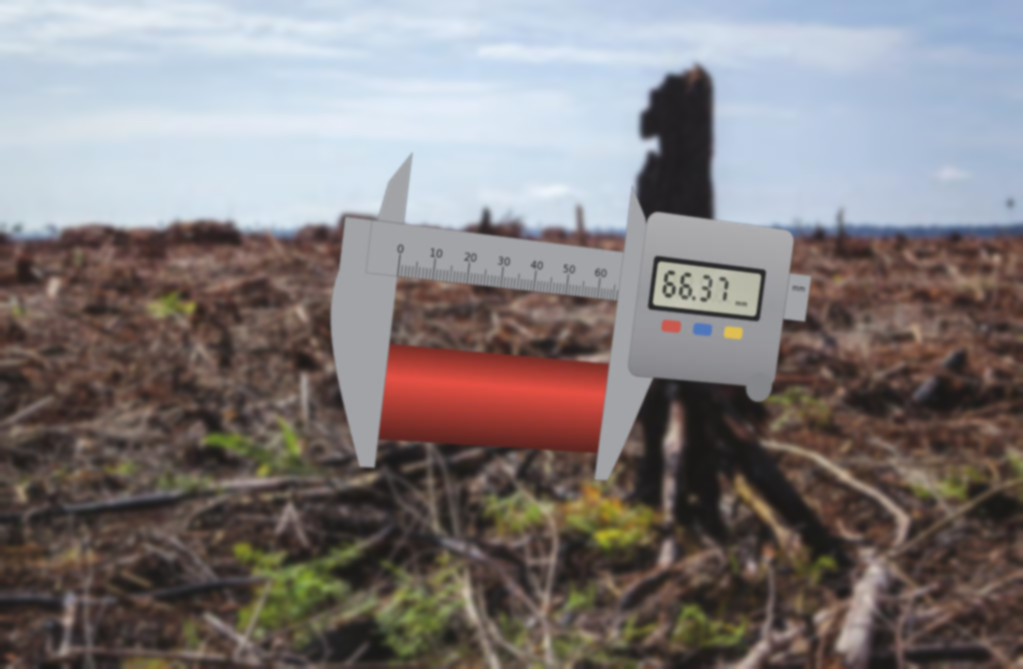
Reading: 66.37 mm
